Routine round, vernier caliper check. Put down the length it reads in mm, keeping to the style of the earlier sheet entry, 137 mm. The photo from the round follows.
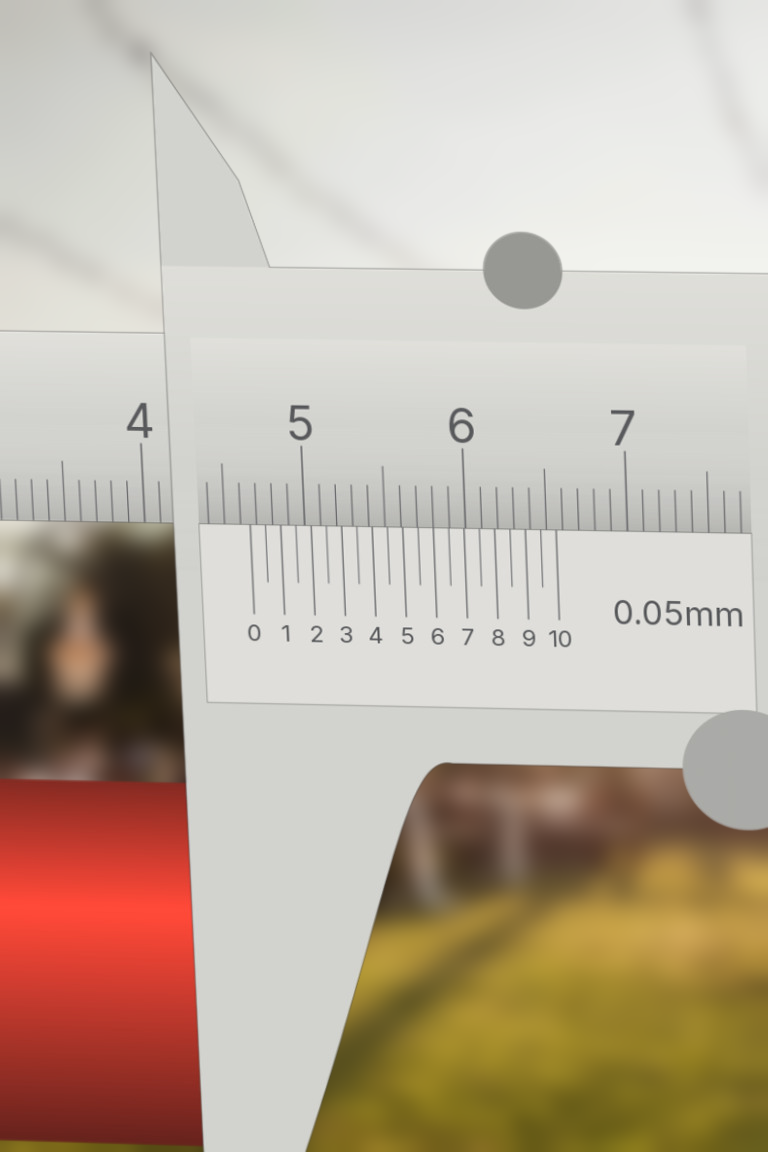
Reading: 46.6 mm
